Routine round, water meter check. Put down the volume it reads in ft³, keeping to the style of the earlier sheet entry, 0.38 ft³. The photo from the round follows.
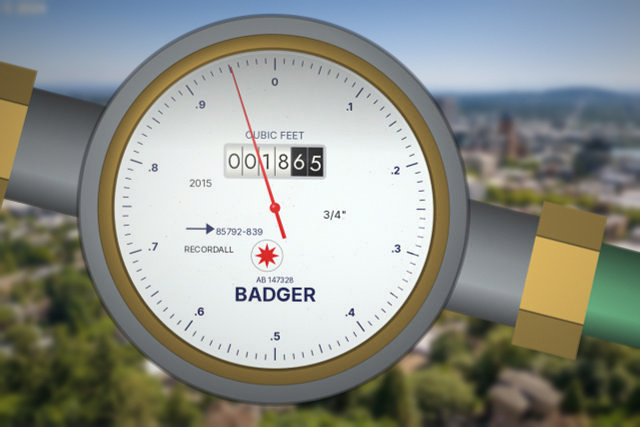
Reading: 1864.95 ft³
